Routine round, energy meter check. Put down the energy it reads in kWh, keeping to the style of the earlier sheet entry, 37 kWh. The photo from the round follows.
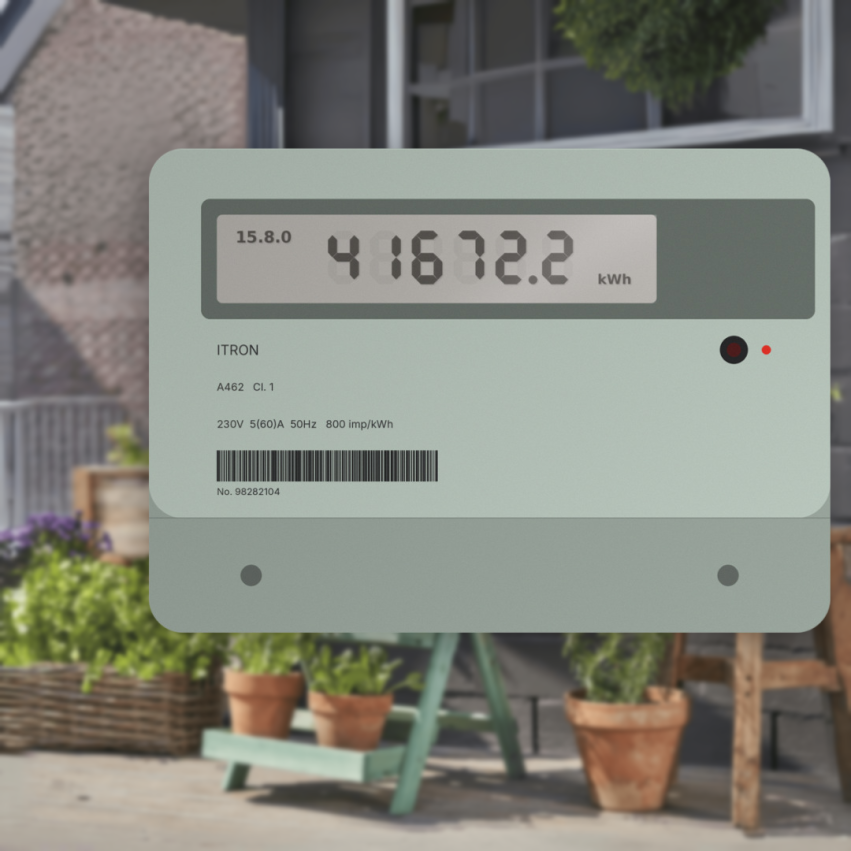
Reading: 41672.2 kWh
